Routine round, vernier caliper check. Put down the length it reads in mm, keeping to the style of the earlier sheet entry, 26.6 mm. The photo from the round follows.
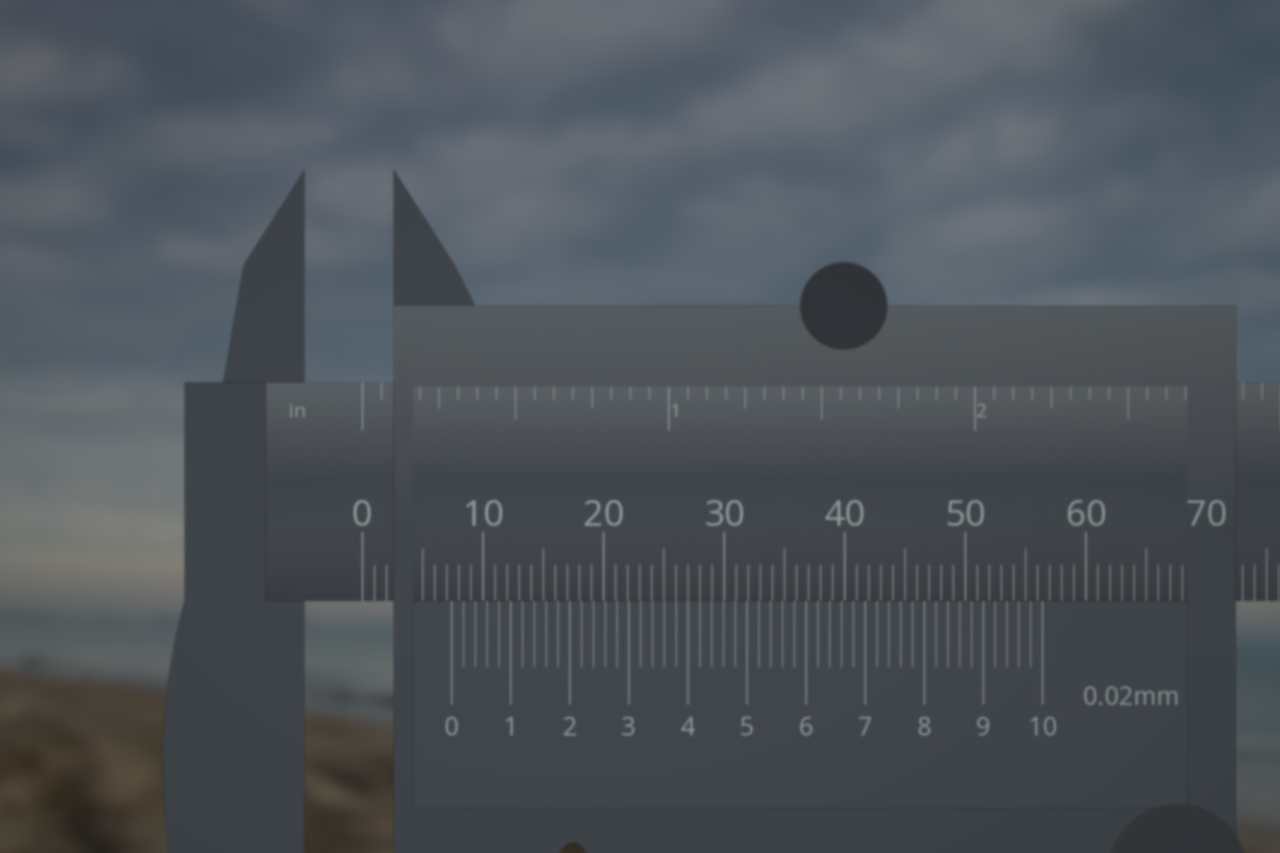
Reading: 7.4 mm
